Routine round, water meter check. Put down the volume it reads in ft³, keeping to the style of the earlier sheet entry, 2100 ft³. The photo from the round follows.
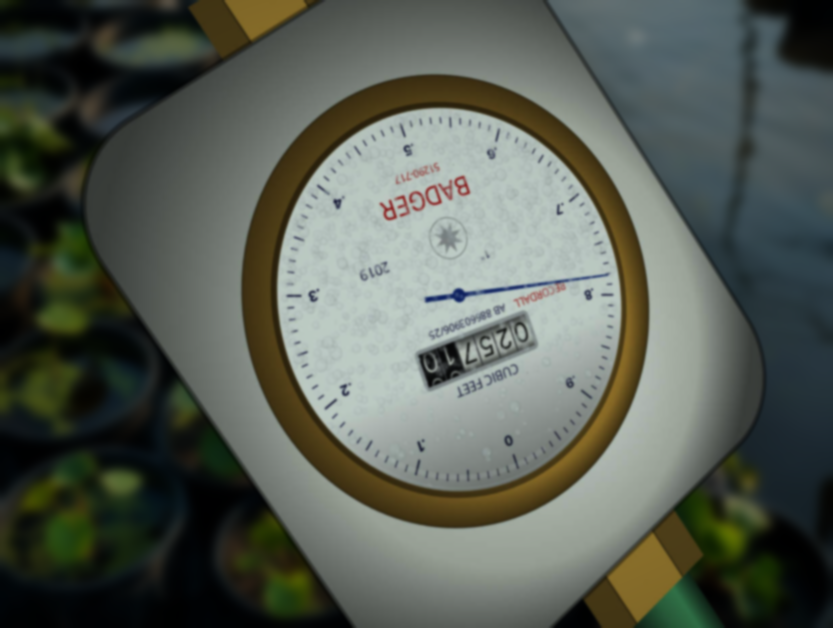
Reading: 25709.78 ft³
